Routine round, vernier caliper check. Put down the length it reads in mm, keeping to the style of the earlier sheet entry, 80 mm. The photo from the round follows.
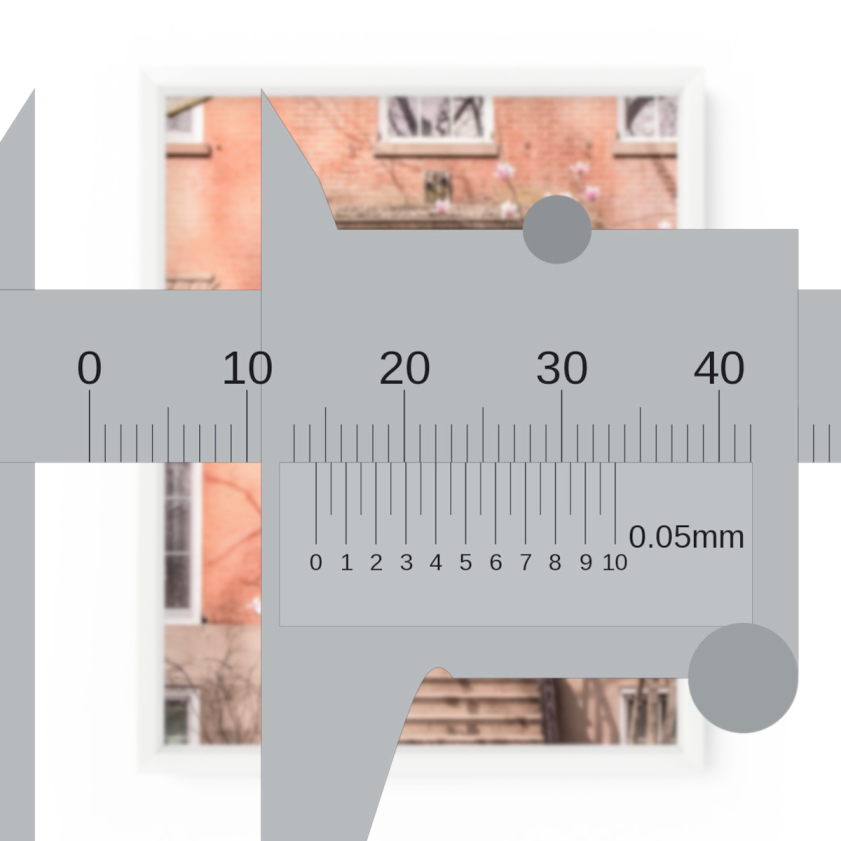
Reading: 14.4 mm
